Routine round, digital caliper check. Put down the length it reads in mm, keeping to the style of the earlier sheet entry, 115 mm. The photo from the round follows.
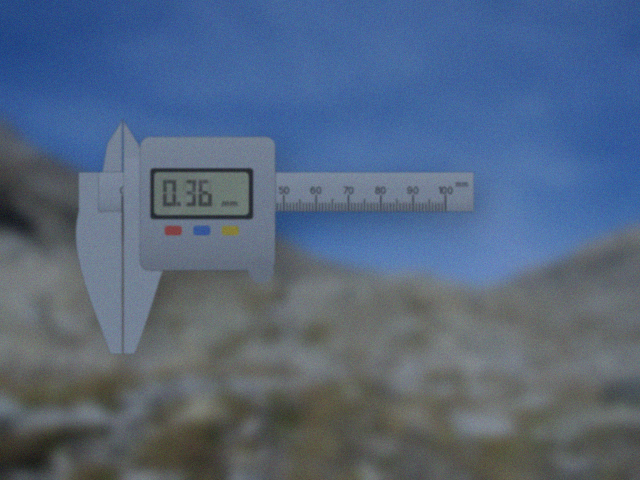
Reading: 0.36 mm
